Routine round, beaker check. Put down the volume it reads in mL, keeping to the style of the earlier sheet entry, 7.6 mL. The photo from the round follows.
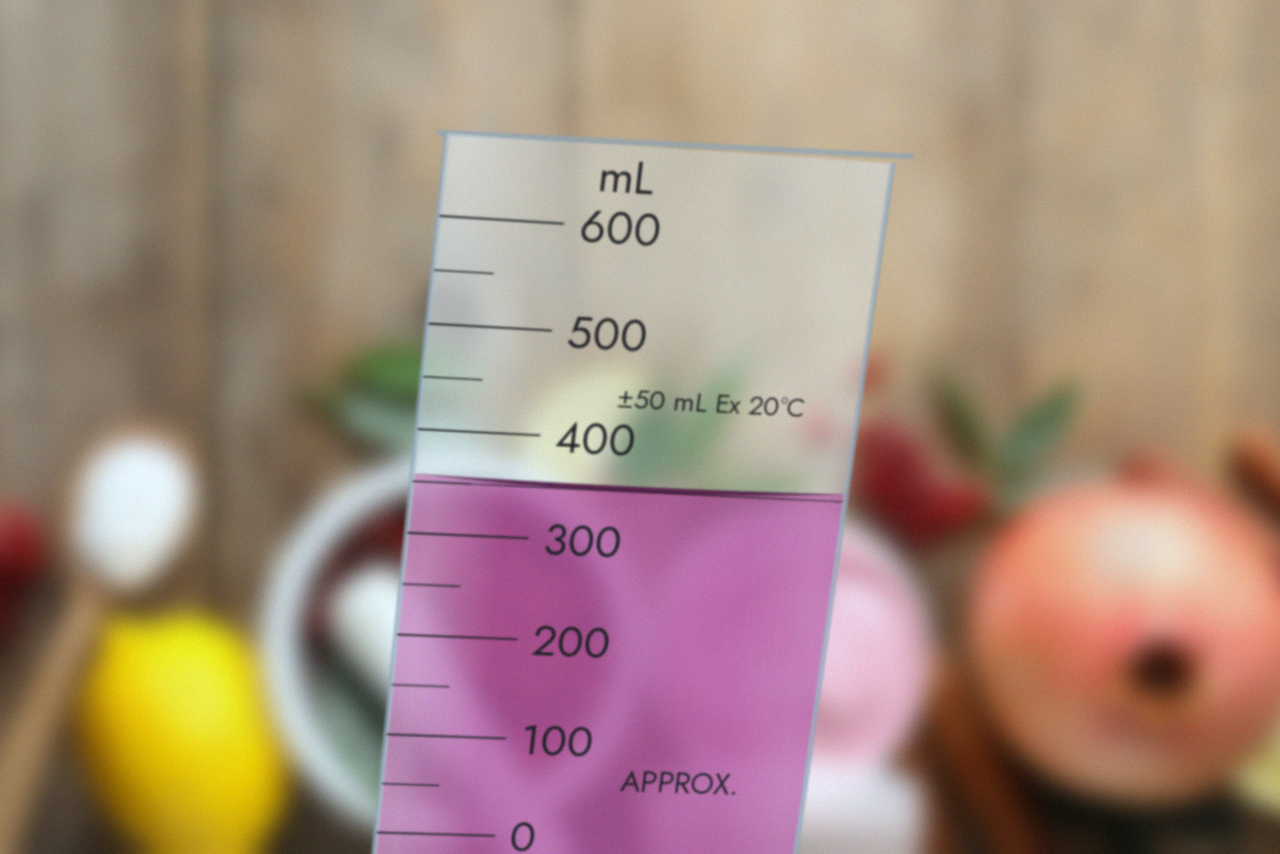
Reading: 350 mL
